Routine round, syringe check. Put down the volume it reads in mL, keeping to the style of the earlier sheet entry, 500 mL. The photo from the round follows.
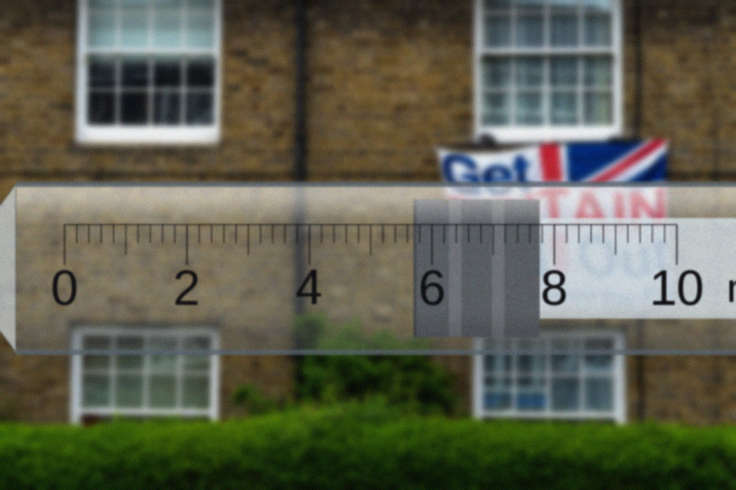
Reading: 5.7 mL
